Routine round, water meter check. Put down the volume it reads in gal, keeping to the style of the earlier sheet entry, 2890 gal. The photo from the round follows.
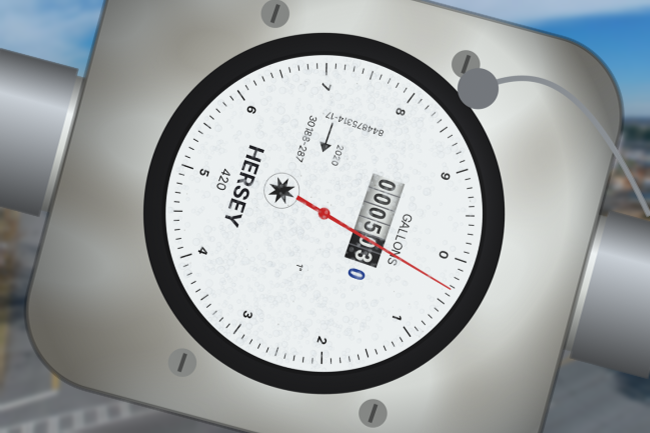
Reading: 5030.3 gal
